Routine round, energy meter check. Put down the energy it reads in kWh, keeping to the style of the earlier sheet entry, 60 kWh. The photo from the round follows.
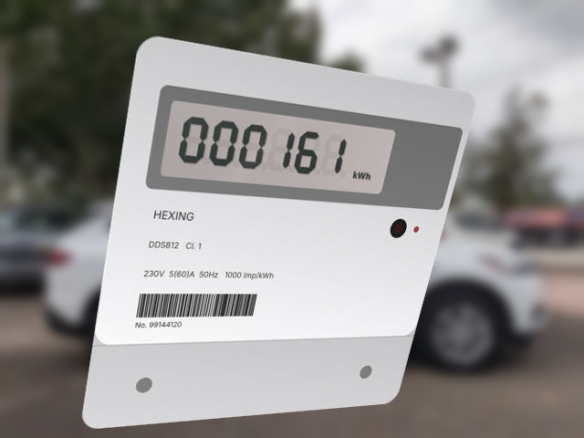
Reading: 161 kWh
